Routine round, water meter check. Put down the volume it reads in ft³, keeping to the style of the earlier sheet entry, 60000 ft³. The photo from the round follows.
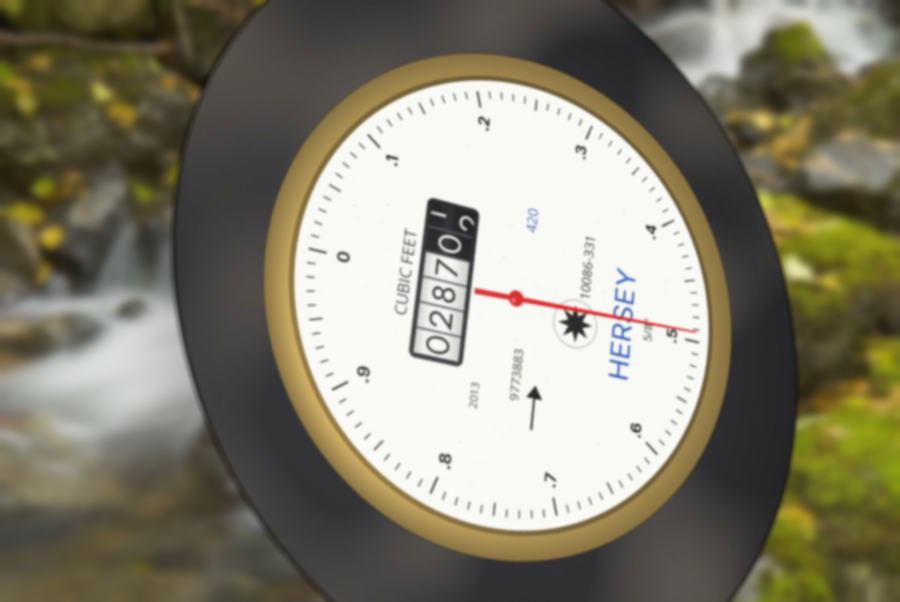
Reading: 28701.49 ft³
